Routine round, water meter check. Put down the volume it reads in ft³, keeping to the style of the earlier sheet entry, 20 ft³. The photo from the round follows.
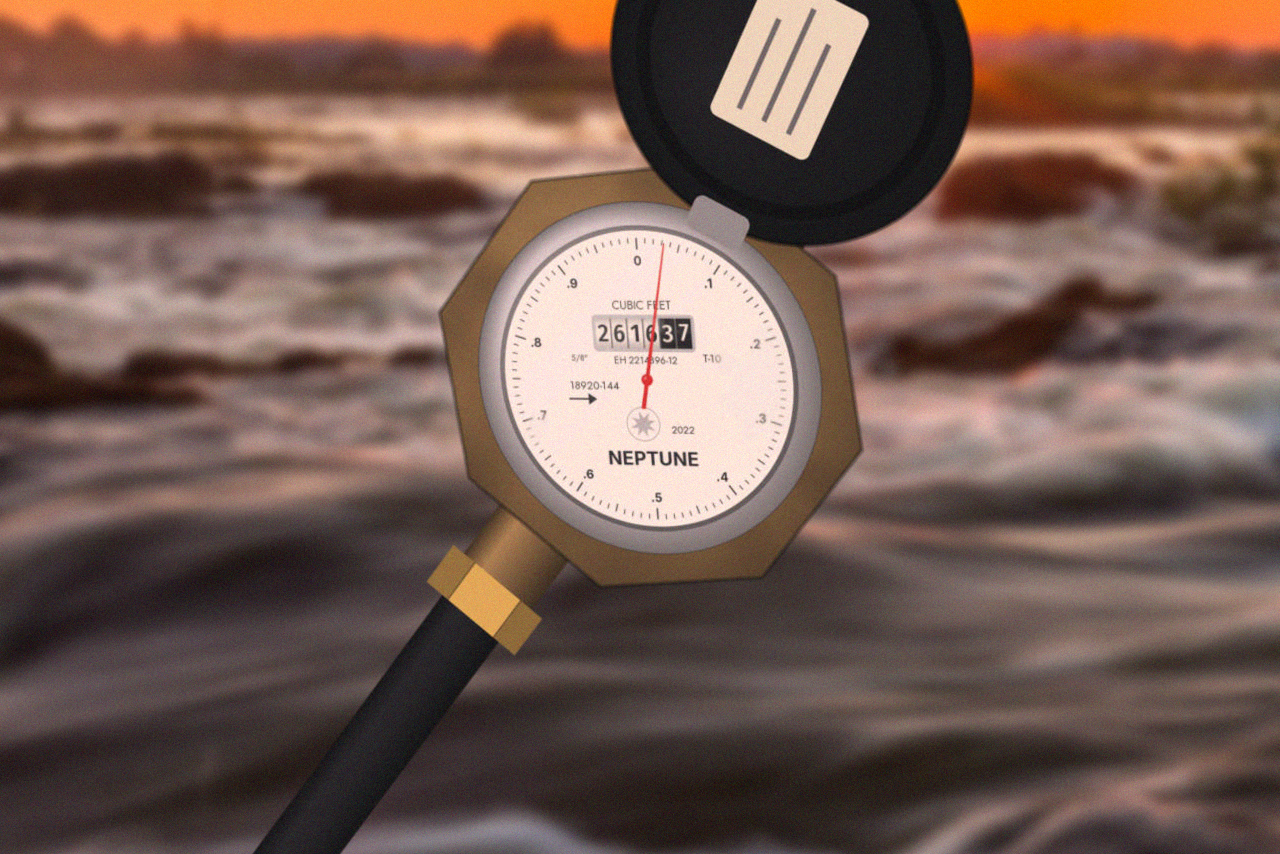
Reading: 261637.03 ft³
